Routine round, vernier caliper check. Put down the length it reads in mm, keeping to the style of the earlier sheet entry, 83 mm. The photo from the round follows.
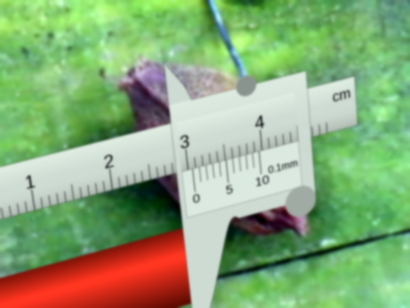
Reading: 30.6 mm
